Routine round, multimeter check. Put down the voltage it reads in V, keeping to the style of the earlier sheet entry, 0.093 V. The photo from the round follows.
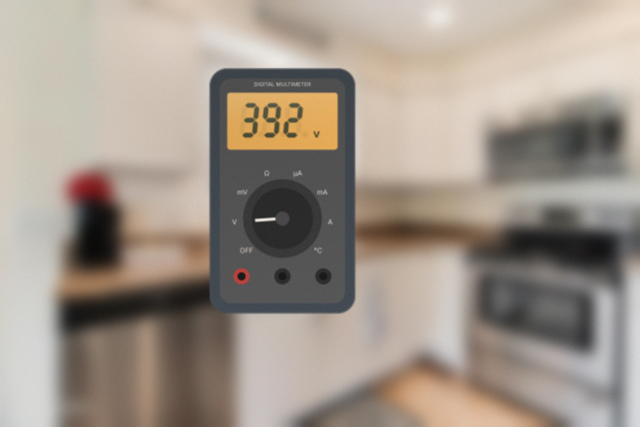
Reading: 392 V
